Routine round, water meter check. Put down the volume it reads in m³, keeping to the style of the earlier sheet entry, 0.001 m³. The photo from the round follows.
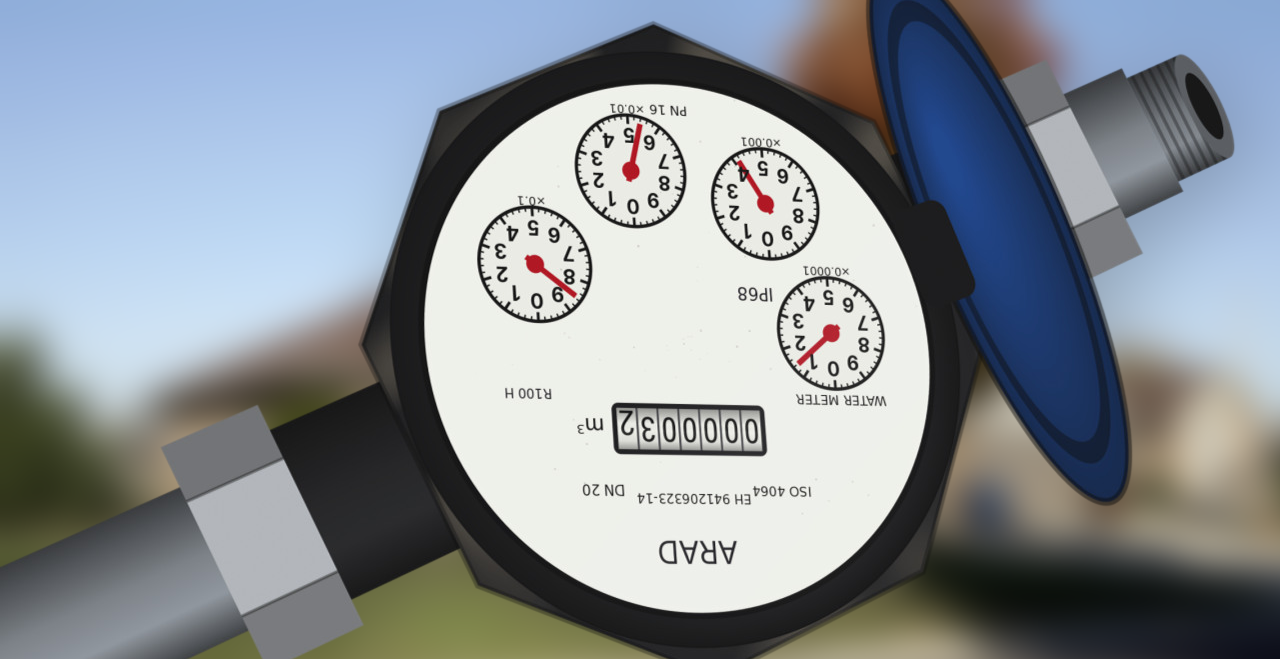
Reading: 31.8541 m³
